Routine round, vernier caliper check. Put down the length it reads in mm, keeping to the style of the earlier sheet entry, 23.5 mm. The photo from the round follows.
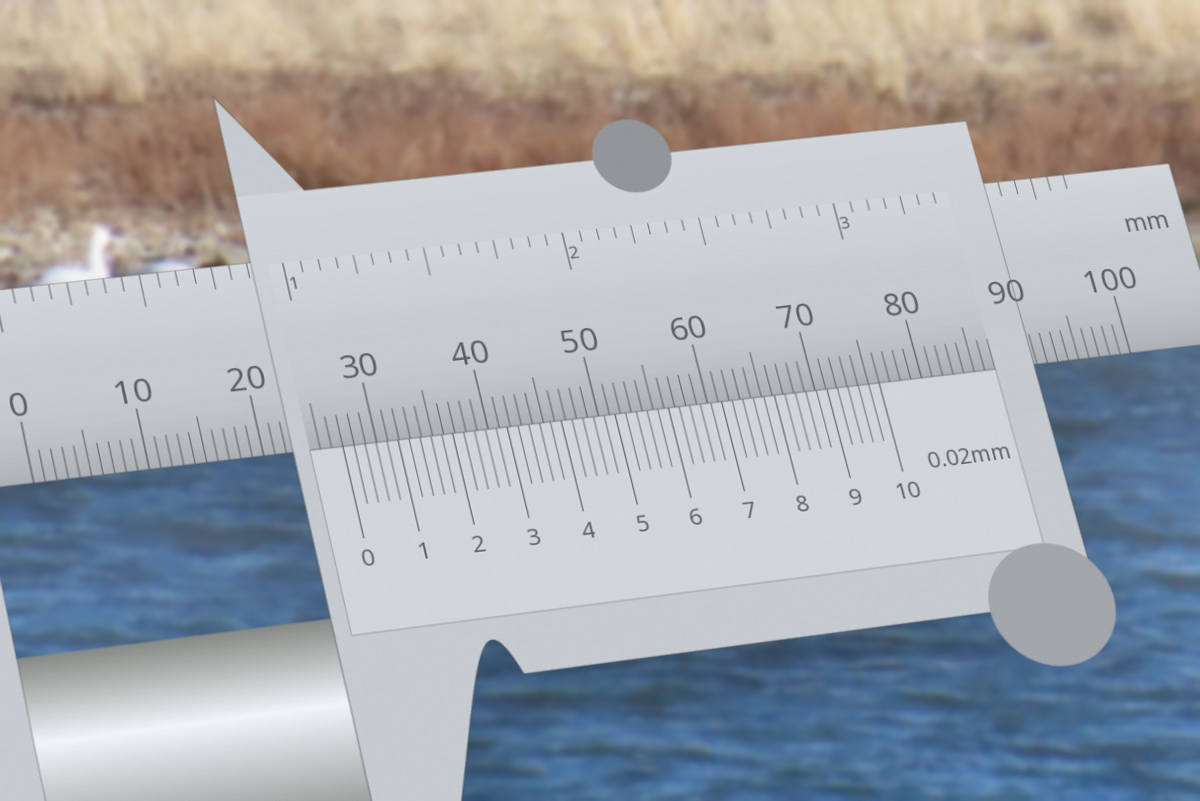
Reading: 27.0 mm
